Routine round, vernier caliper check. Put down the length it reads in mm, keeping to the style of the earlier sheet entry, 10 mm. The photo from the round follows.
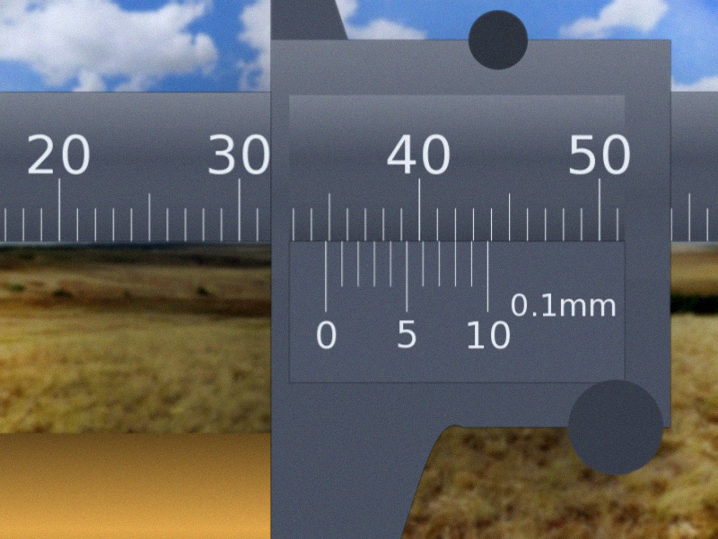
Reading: 34.8 mm
